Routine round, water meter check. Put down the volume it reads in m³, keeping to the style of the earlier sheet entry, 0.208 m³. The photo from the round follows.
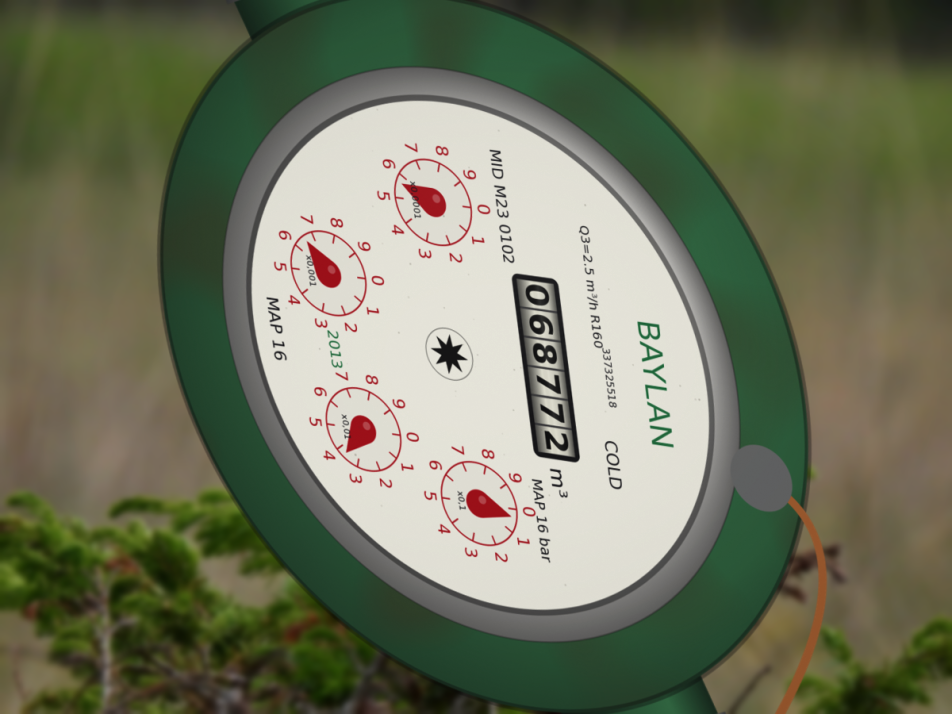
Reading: 68772.0365 m³
